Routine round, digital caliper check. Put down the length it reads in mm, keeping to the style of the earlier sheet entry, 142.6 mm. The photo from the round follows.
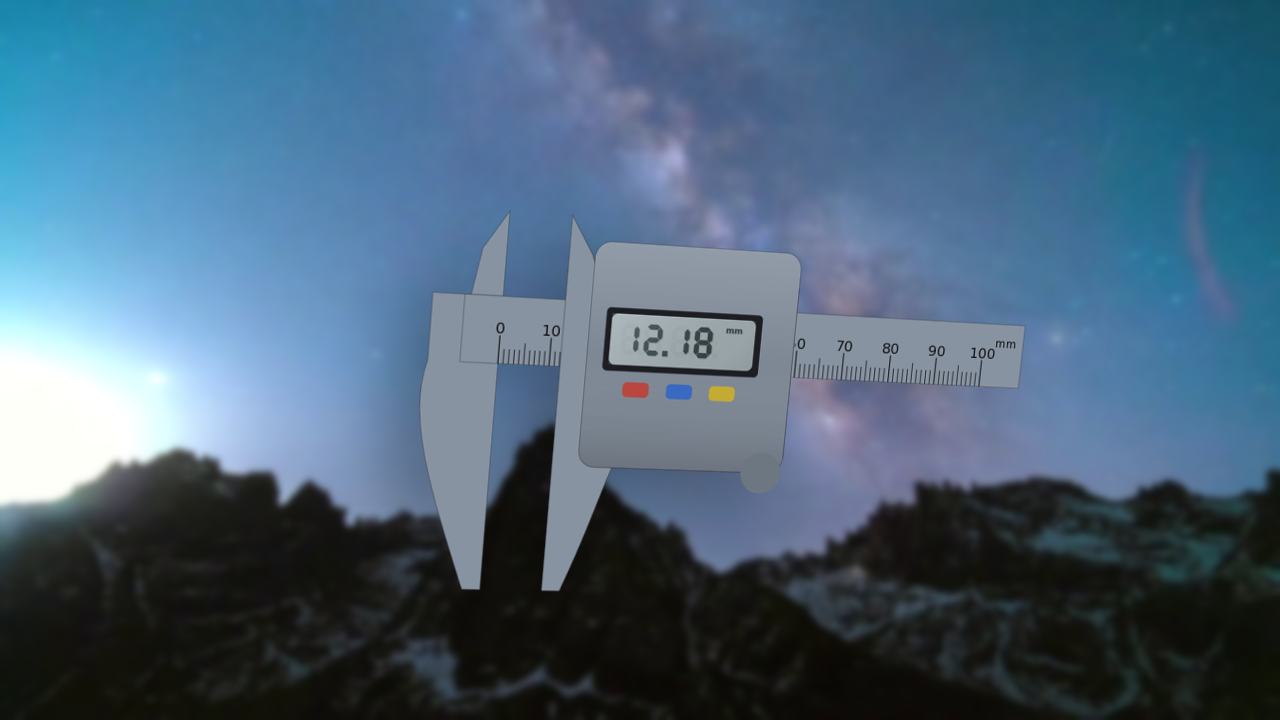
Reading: 12.18 mm
